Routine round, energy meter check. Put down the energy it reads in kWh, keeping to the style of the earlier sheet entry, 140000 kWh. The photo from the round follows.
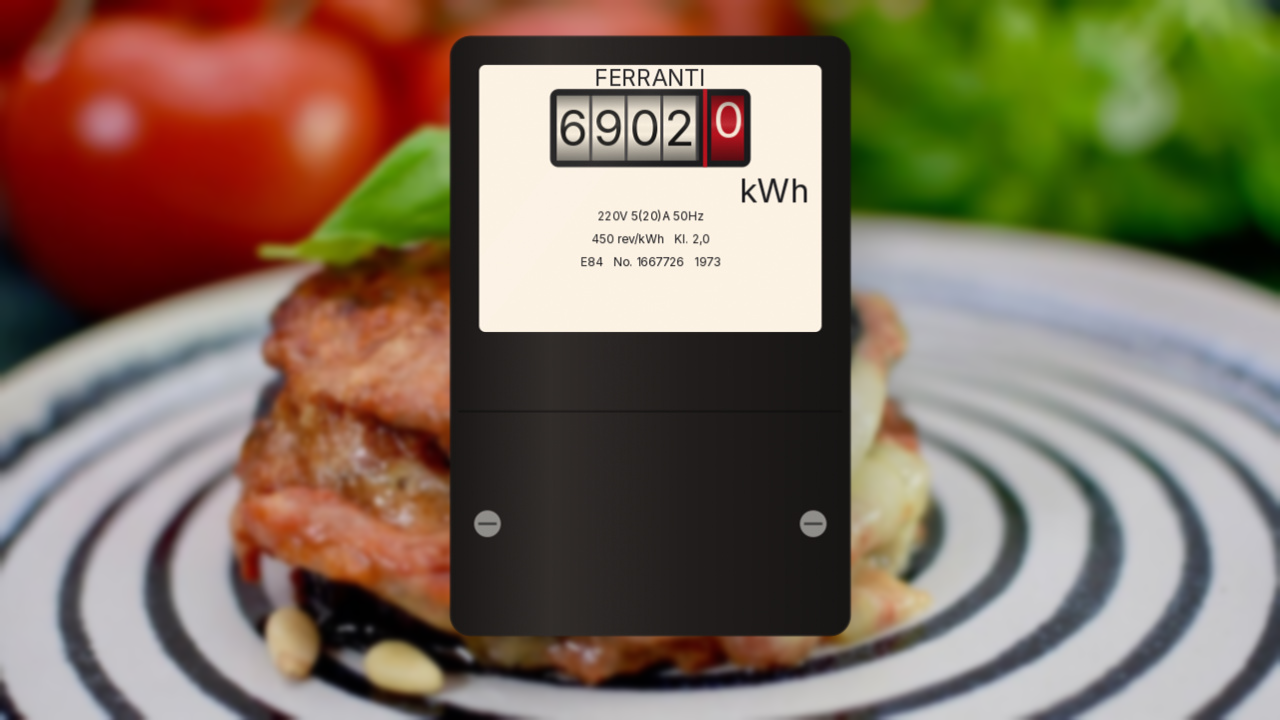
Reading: 6902.0 kWh
